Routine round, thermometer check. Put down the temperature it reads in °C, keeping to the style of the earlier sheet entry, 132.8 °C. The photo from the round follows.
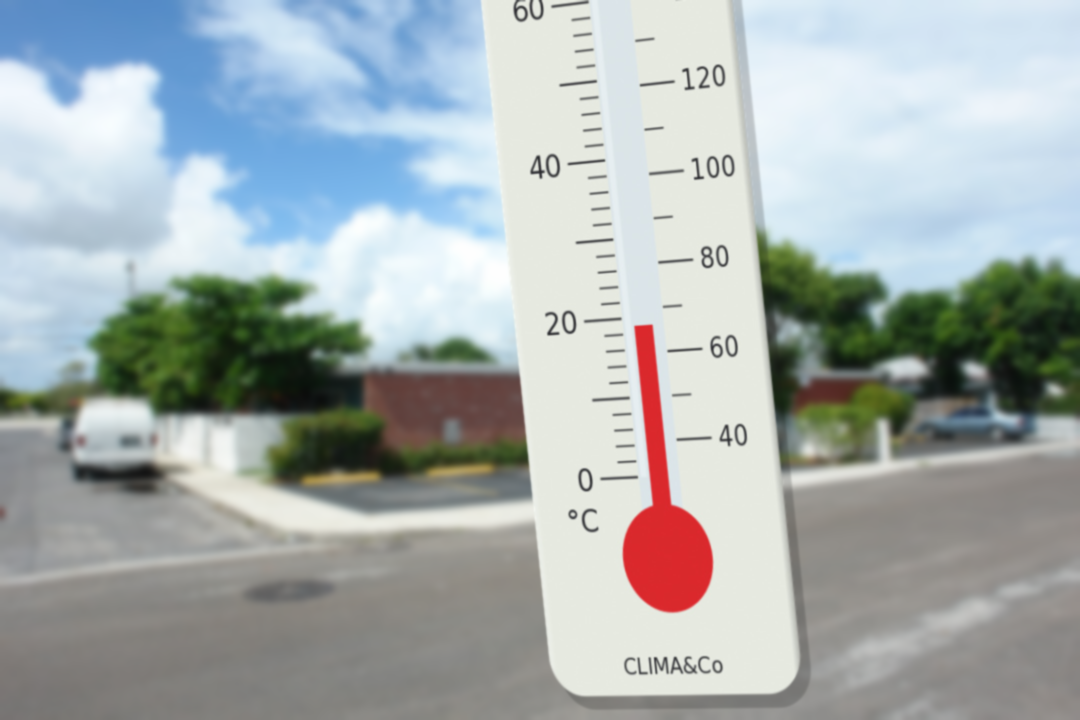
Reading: 19 °C
